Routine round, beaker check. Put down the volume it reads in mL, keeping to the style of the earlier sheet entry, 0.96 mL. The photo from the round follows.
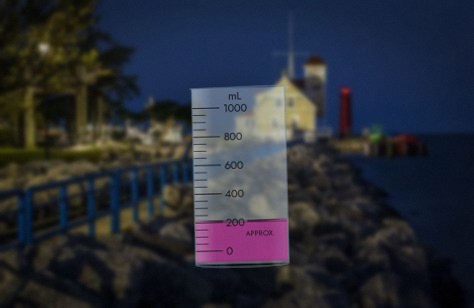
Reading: 200 mL
